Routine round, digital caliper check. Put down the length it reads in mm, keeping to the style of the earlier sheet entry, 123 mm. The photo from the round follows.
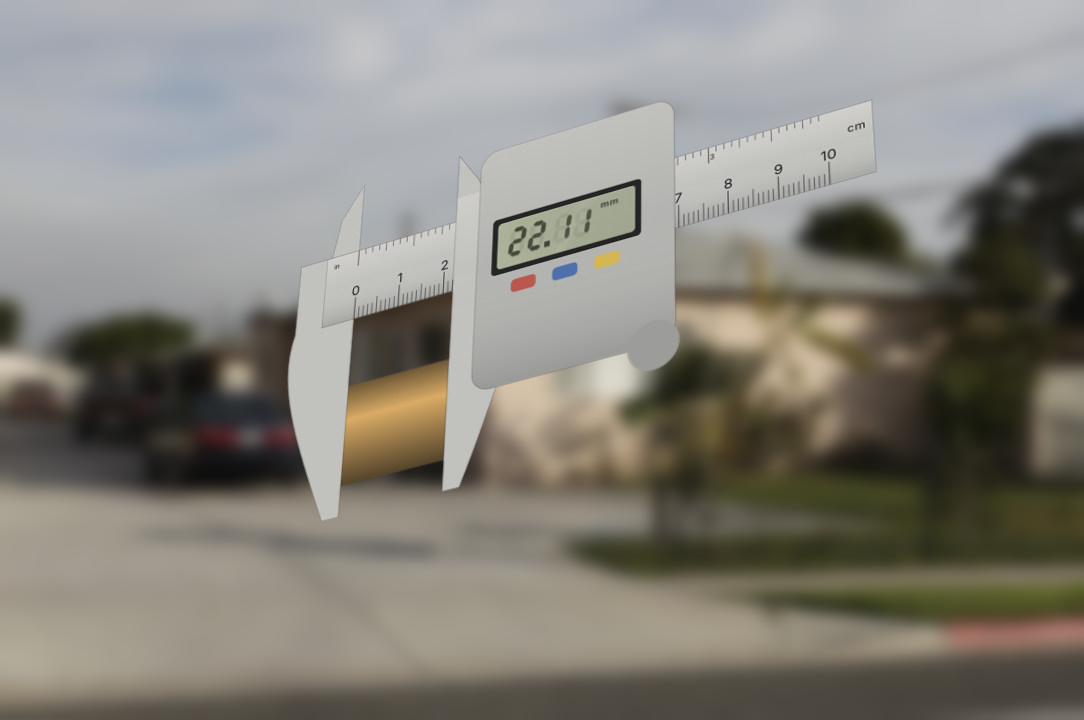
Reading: 22.11 mm
